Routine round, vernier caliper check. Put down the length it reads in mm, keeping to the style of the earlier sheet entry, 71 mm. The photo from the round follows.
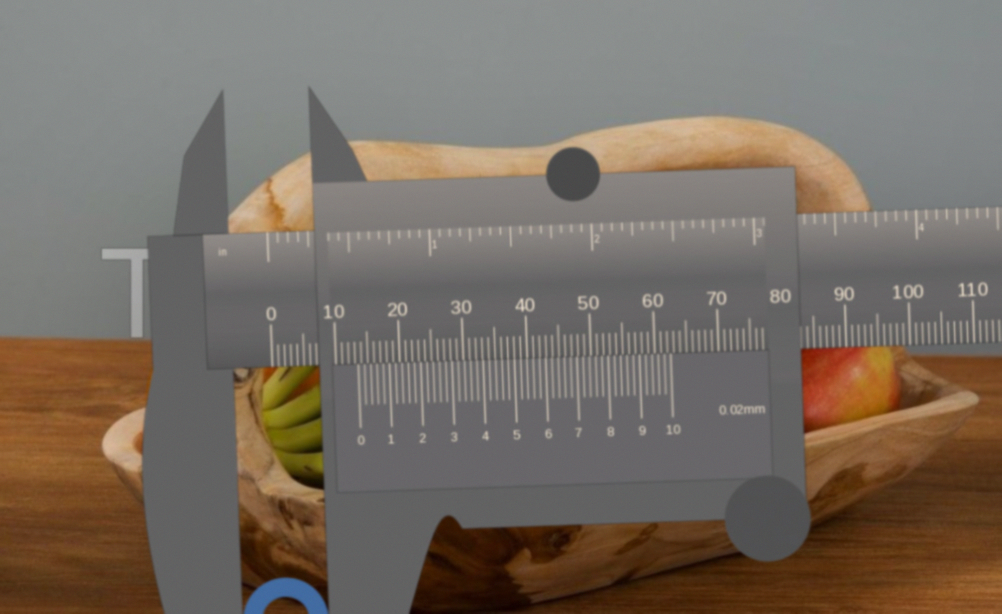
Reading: 13.5 mm
